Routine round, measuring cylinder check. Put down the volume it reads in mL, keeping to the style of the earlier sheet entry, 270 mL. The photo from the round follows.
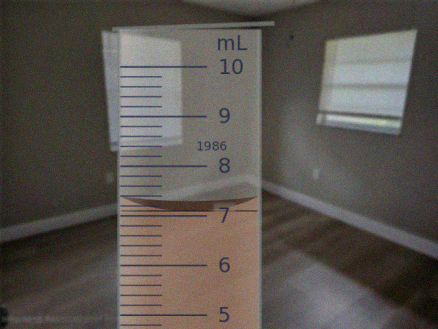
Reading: 7.1 mL
